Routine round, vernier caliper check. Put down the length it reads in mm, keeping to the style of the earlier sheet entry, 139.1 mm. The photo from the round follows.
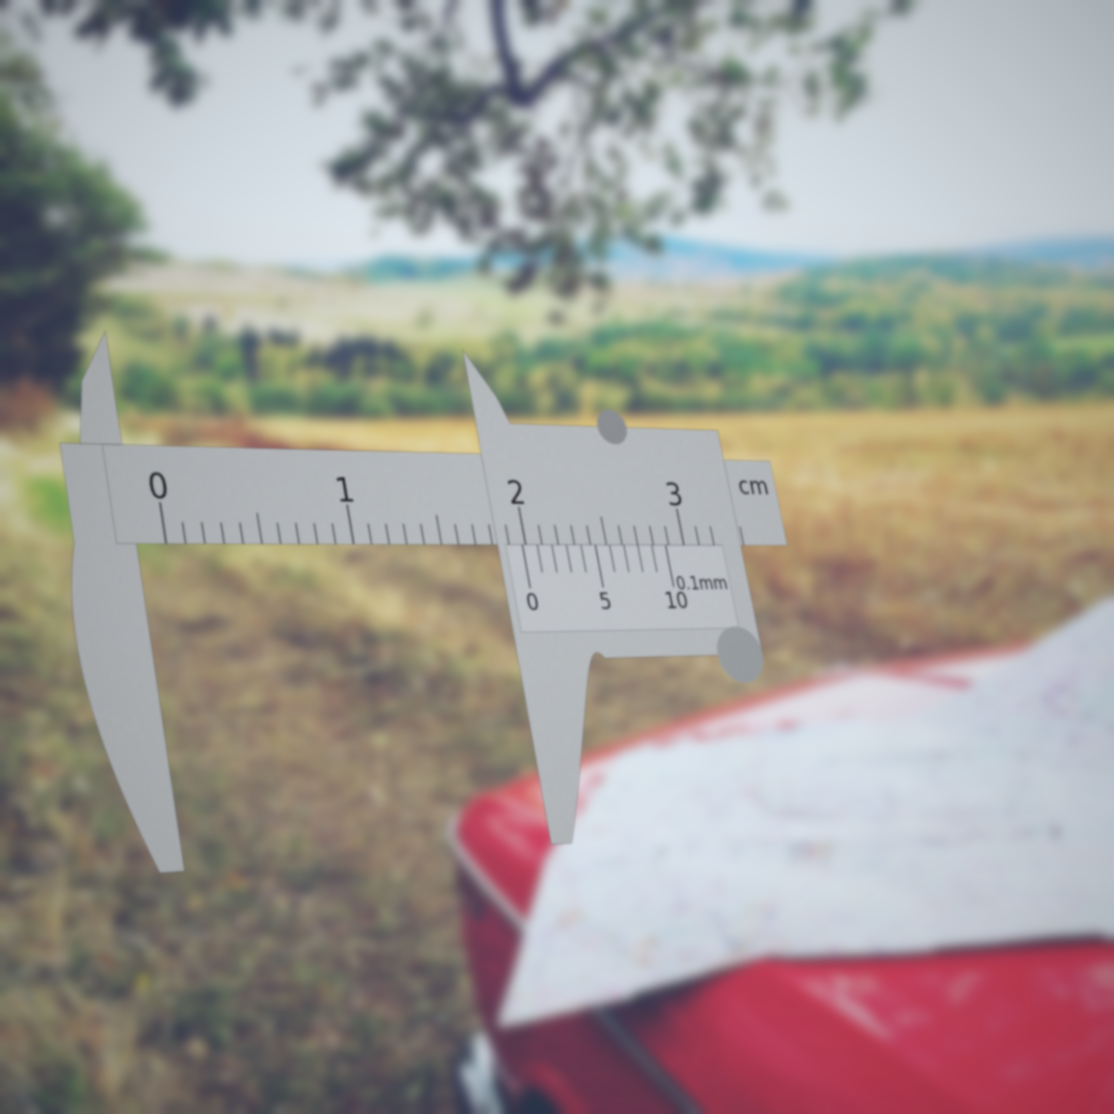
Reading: 19.8 mm
